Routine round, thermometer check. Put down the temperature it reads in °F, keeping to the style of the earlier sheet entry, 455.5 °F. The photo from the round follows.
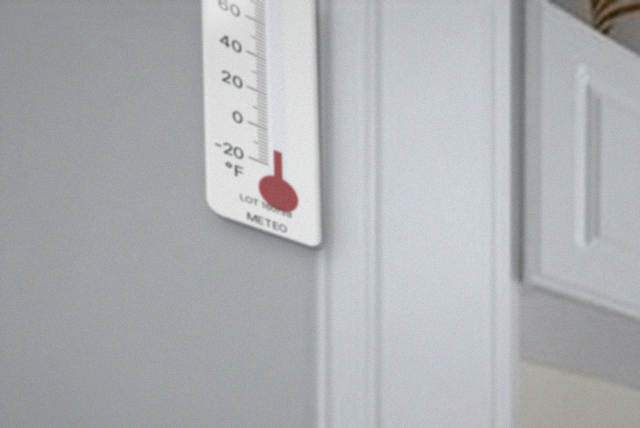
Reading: -10 °F
